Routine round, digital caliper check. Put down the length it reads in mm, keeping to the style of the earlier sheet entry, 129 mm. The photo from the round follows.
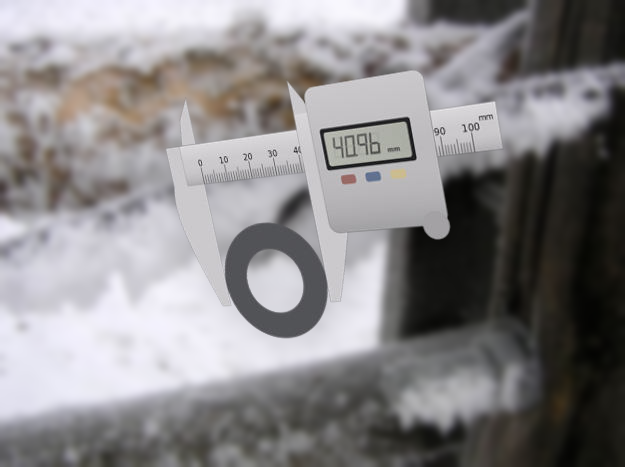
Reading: 40.96 mm
